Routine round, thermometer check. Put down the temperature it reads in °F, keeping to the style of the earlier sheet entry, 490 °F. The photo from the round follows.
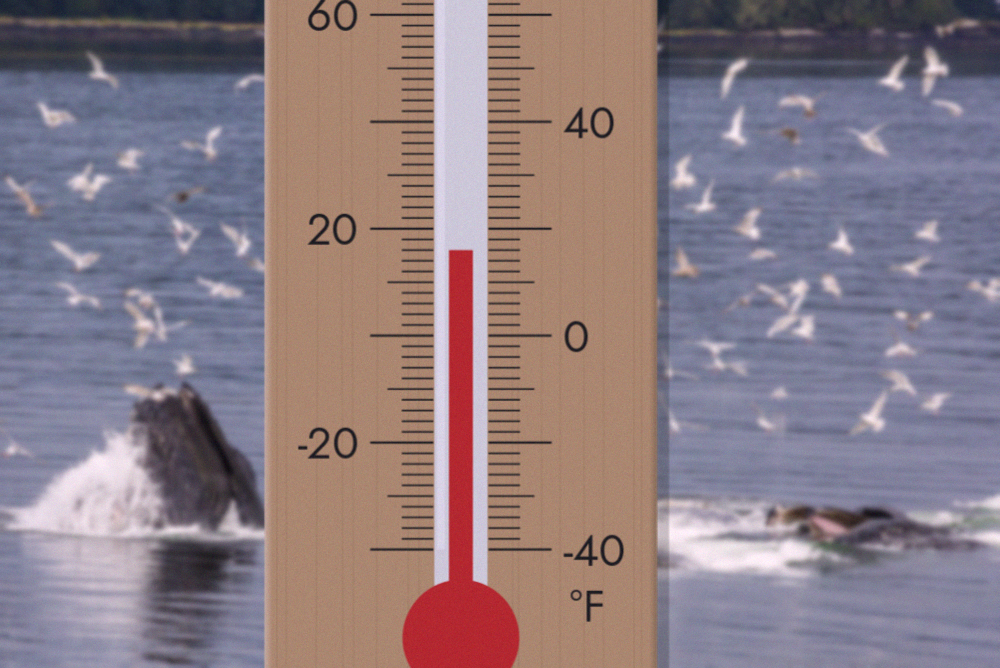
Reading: 16 °F
